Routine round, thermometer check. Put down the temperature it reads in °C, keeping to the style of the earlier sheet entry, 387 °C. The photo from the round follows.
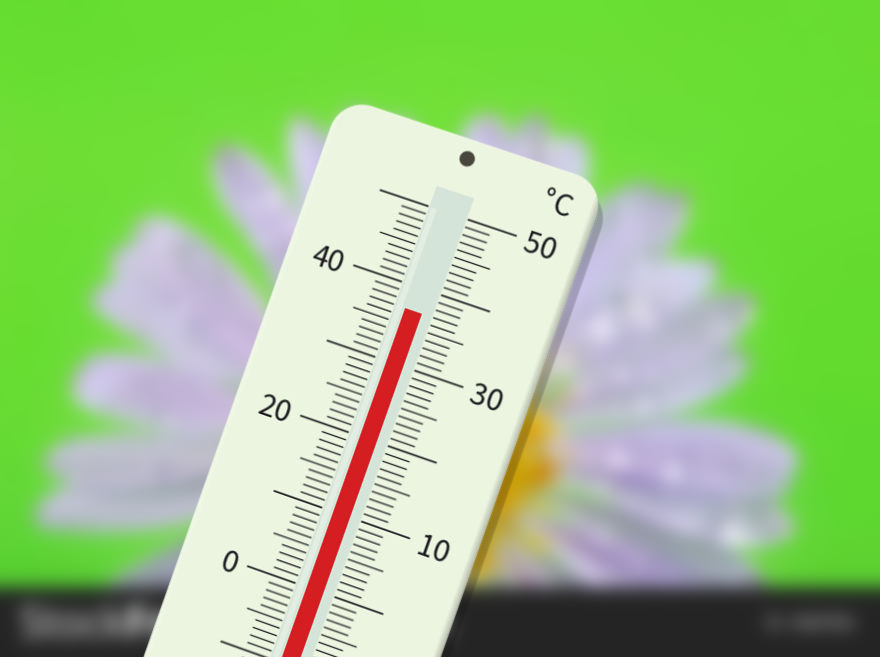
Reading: 37 °C
